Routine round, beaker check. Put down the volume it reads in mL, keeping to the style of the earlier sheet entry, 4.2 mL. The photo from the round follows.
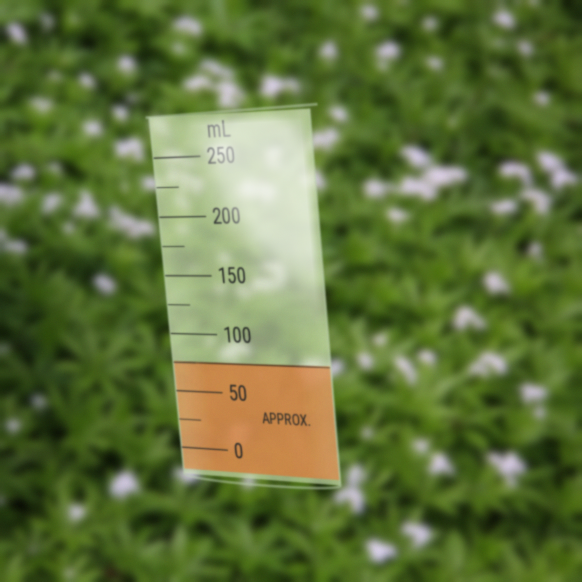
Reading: 75 mL
